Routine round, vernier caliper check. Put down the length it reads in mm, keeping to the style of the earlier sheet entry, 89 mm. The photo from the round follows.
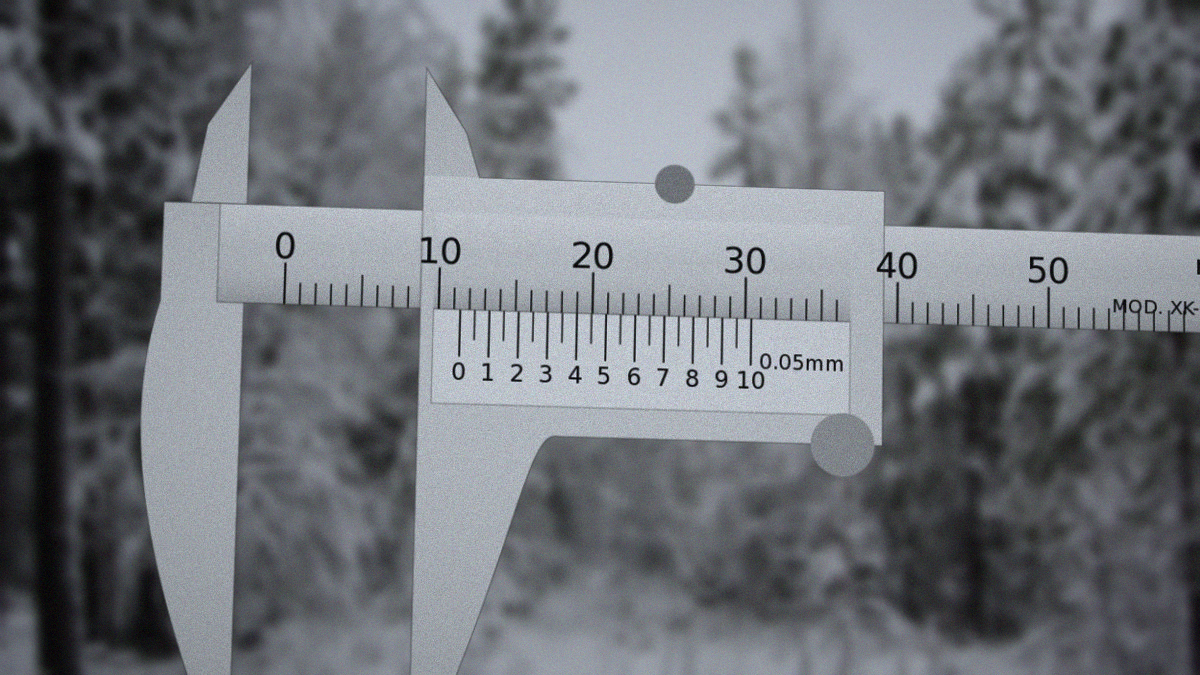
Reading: 11.4 mm
